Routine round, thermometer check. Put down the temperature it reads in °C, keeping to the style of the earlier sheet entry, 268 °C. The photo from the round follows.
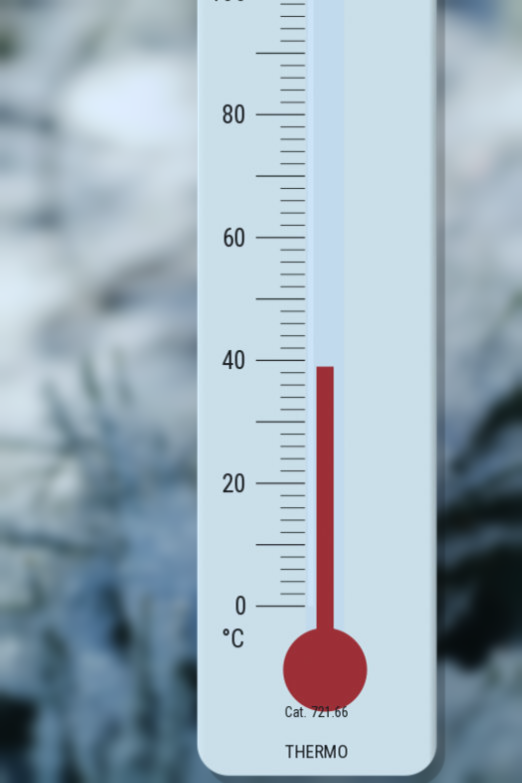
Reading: 39 °C
